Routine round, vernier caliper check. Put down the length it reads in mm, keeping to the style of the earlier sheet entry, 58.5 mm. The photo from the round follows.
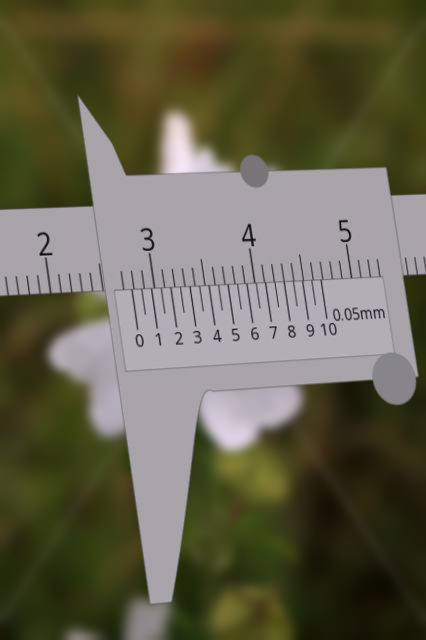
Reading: 27.8 mm
